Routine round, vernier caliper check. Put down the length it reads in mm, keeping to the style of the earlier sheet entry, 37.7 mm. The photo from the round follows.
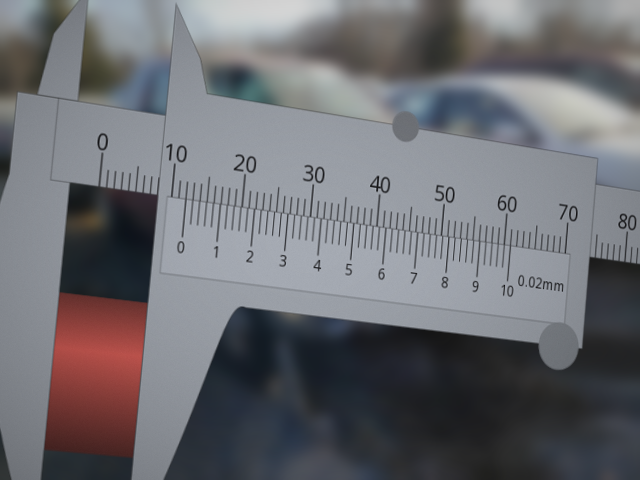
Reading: 12.0 mm
